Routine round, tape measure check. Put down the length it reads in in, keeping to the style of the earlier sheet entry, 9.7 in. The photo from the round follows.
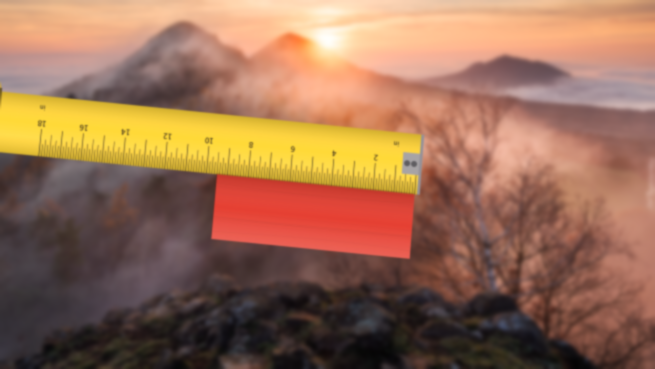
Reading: 9.5 in
